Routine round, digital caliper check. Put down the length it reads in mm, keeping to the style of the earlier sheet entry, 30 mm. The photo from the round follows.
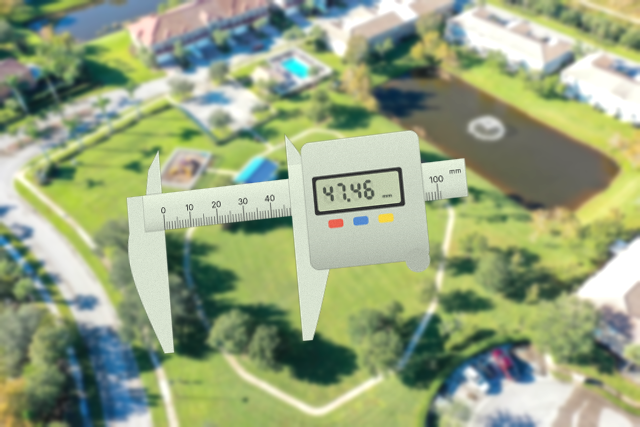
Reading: 47.46 mm
